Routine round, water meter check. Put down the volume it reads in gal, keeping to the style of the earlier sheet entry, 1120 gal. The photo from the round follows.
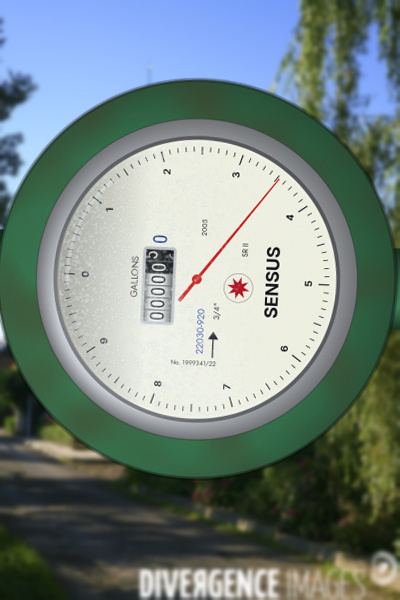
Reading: 53.5 gal
